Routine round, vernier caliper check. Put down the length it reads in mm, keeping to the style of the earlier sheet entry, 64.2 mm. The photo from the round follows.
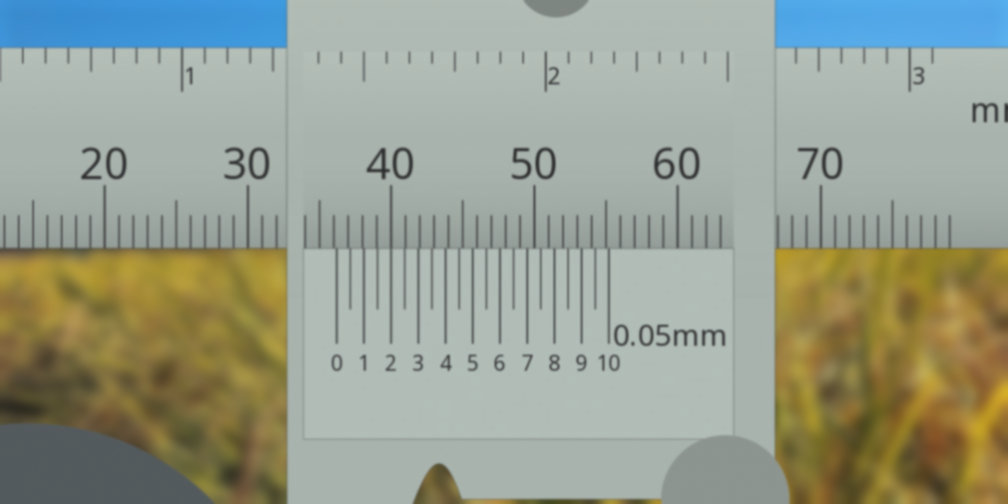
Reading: 36.2 mm
